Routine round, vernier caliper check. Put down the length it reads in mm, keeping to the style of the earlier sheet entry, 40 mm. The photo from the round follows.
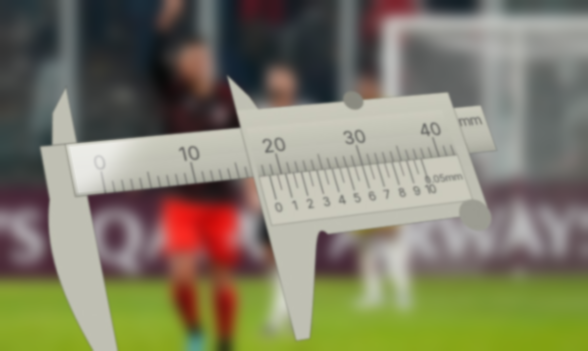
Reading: 18.6 mm
